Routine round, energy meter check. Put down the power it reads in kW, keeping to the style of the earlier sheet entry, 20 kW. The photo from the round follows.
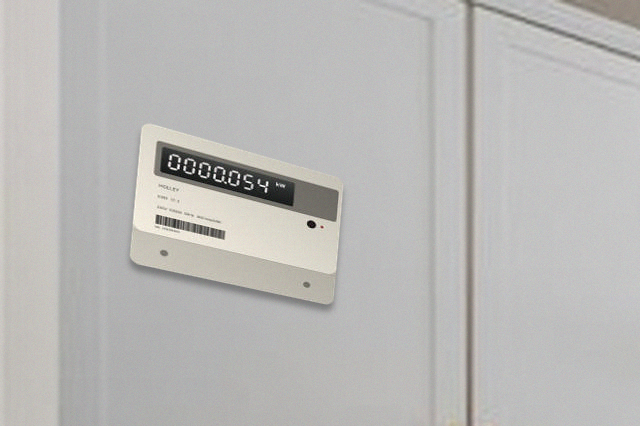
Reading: 0.054 kW
